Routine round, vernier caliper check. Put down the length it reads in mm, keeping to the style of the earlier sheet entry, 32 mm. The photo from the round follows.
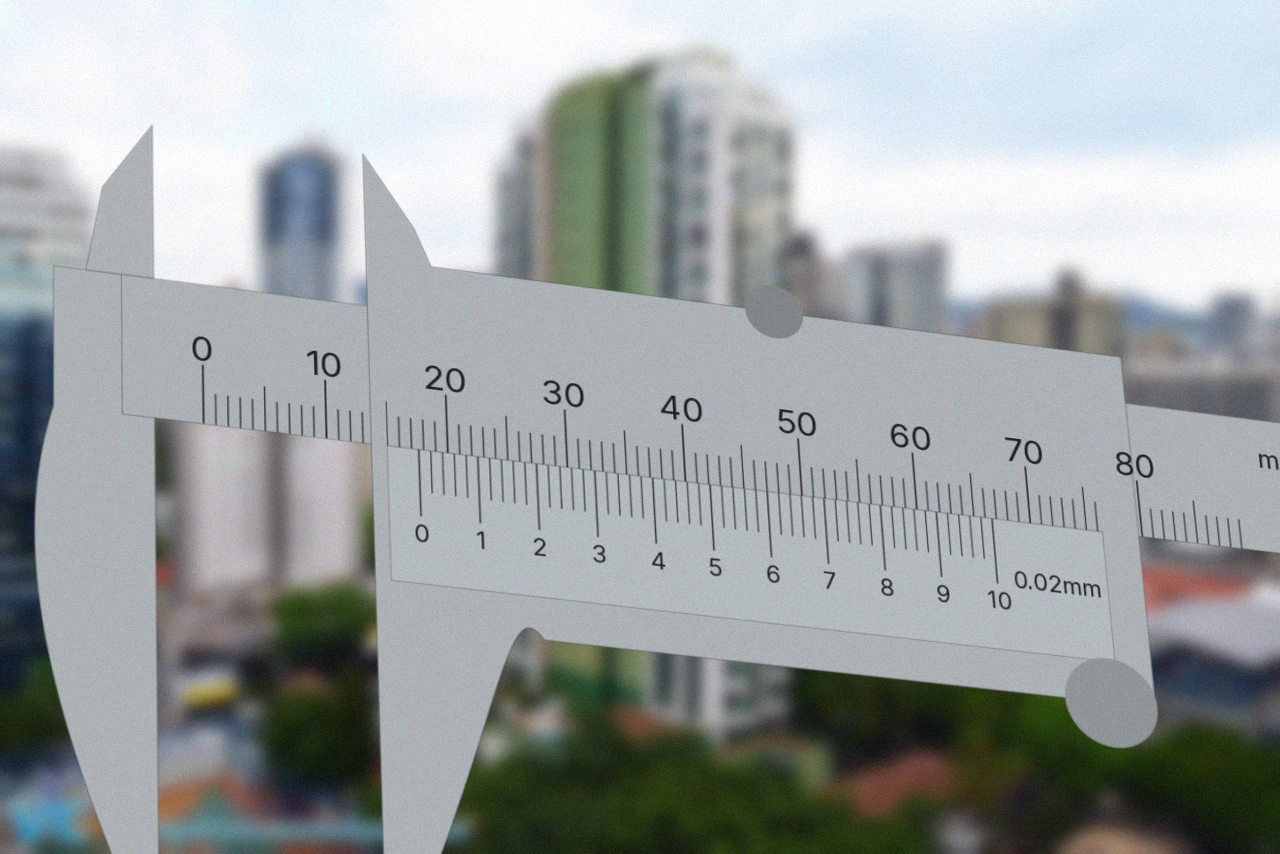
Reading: 17.6 mm
